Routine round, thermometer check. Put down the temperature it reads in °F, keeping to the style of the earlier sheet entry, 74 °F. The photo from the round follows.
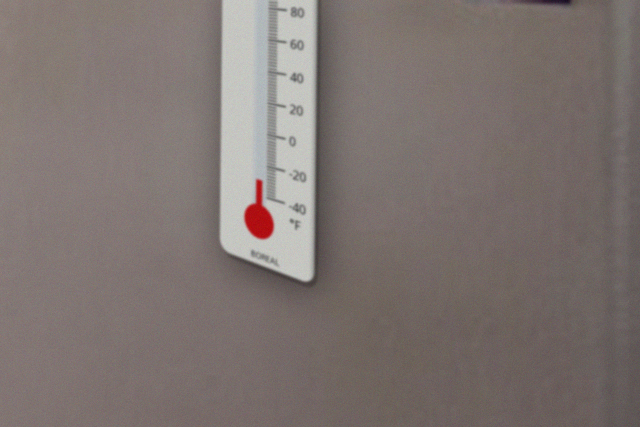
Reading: -30 °F
